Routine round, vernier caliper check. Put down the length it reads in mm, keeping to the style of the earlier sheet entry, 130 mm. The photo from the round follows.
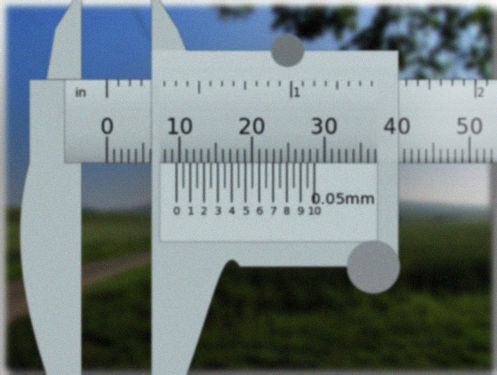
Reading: 9.6 mm
